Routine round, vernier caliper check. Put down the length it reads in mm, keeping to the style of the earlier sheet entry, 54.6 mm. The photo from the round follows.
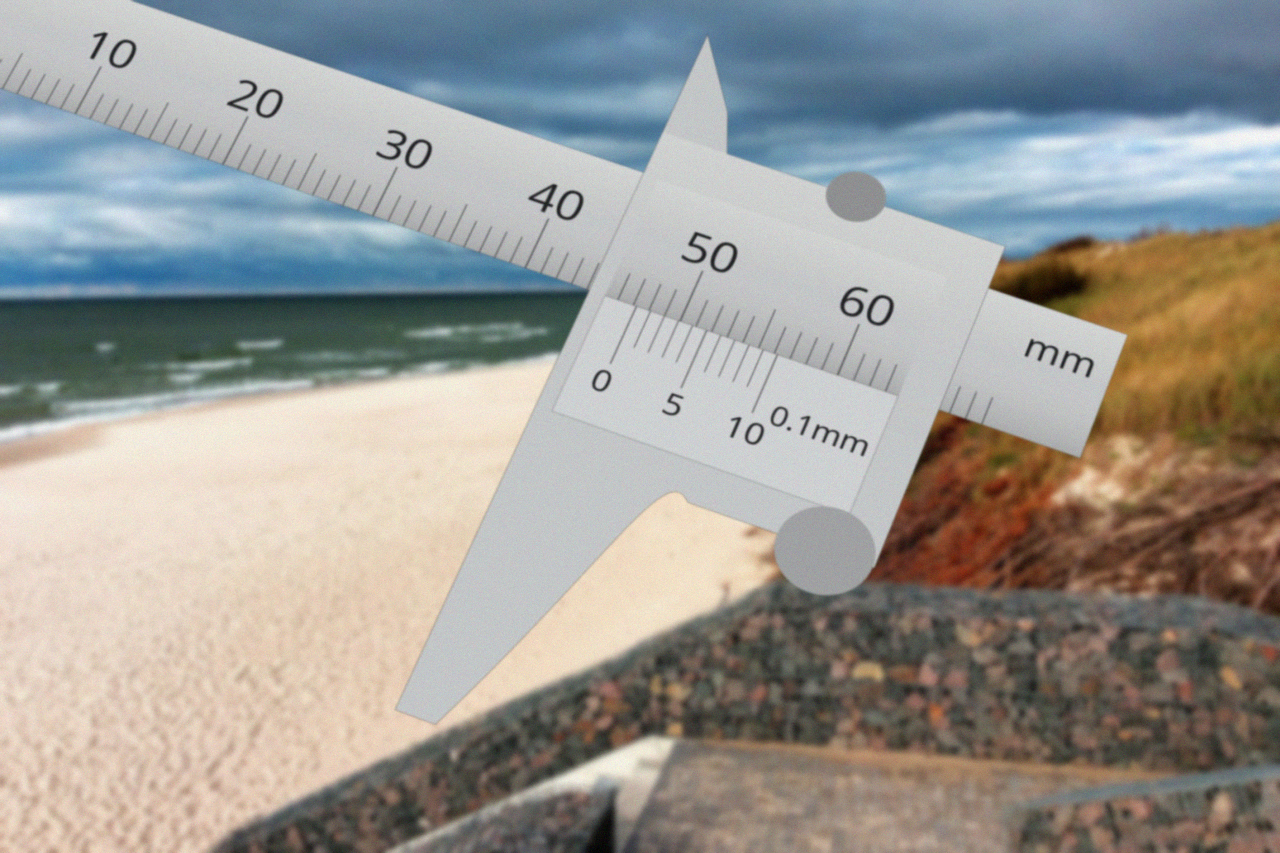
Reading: 47.2 mm
